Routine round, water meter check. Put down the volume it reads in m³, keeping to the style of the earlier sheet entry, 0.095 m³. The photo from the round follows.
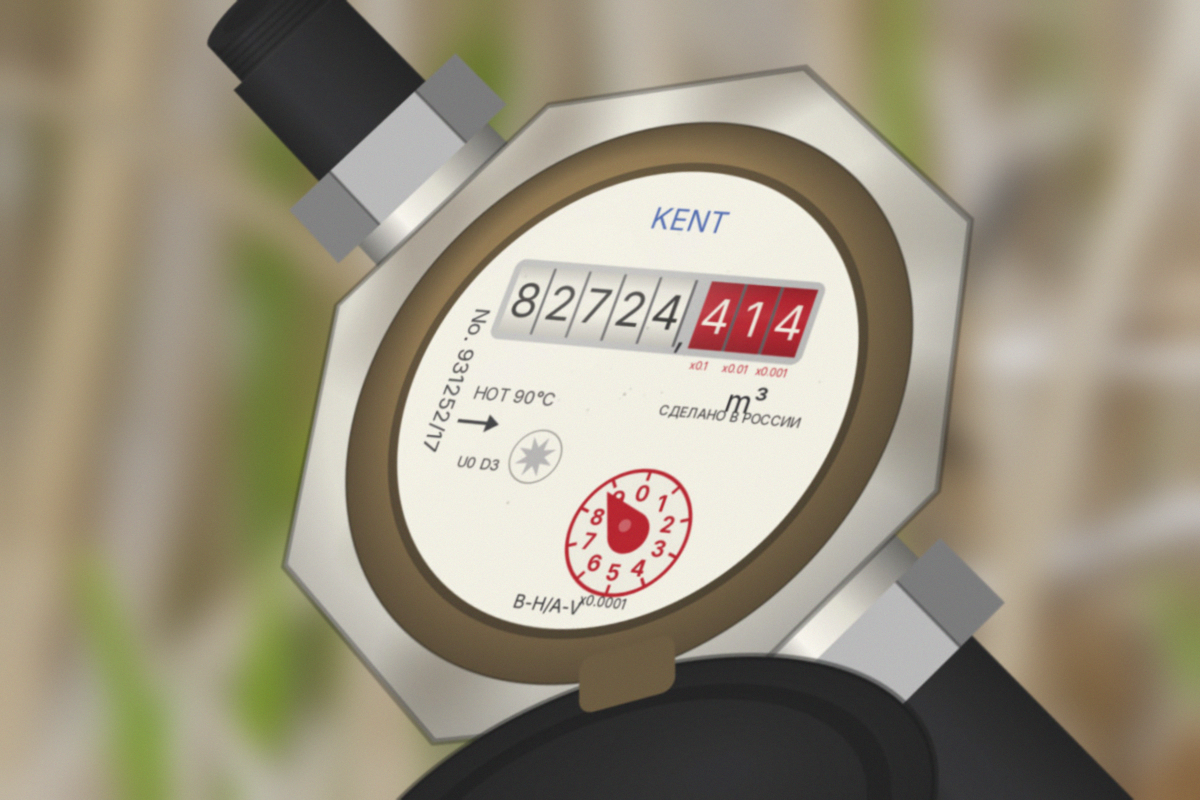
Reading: 82724.4148 m³
